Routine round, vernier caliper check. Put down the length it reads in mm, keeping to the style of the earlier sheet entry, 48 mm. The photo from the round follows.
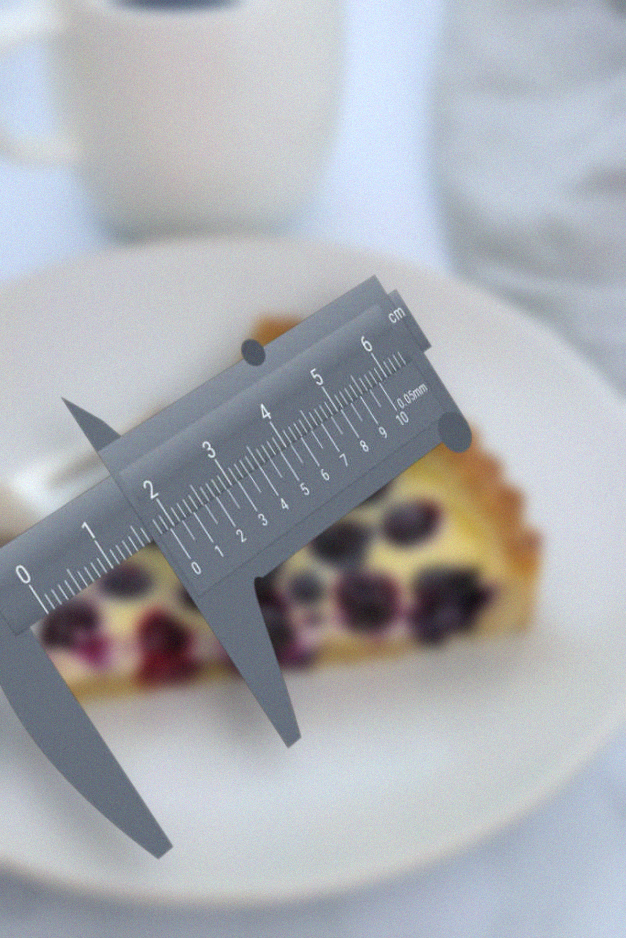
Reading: 19.4 mm
